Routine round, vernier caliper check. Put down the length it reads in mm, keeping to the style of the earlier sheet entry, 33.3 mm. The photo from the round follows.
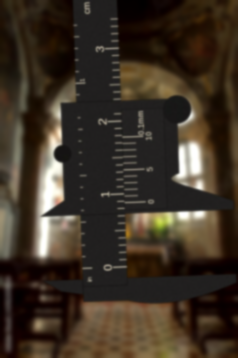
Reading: 8.8 mm
